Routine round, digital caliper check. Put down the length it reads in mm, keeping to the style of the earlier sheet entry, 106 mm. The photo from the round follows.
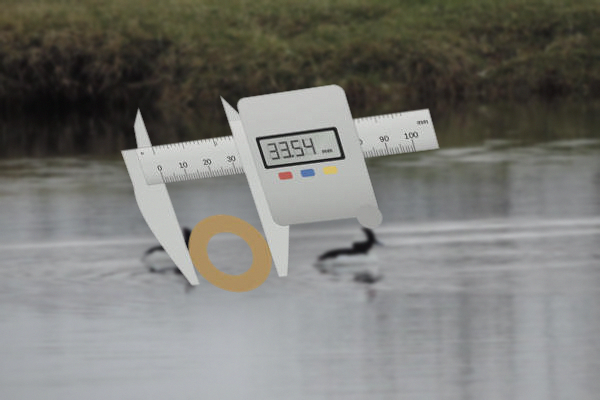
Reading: 33.54 mm
